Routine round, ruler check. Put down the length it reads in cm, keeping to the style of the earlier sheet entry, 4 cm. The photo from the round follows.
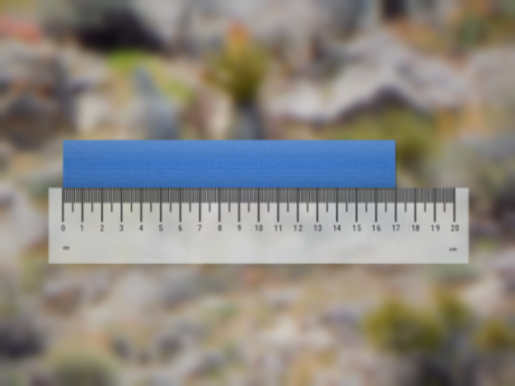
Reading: 17 cm
